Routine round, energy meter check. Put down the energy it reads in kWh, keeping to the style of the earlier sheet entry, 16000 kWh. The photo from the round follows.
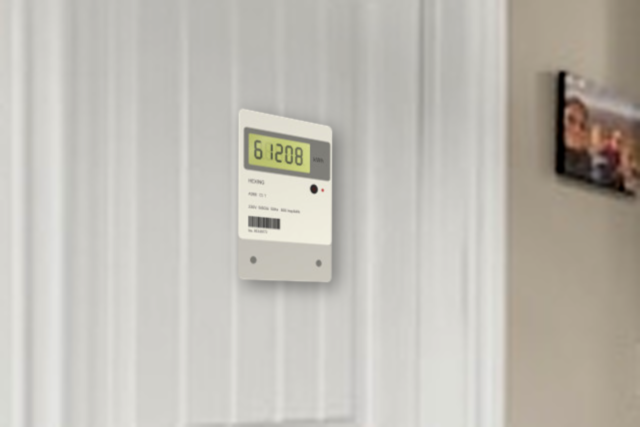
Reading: 61208 kWh
